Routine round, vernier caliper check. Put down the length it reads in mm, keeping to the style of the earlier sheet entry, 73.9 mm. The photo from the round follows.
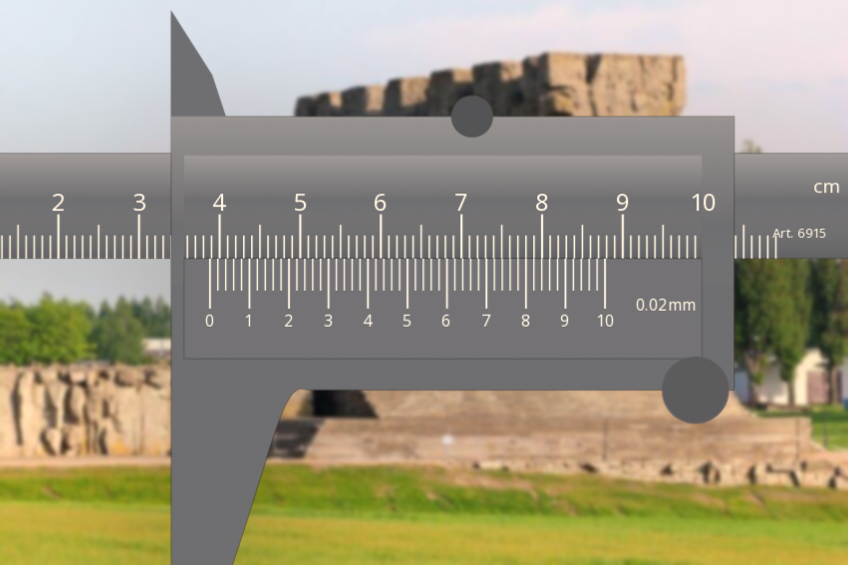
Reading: 38.8 mm
